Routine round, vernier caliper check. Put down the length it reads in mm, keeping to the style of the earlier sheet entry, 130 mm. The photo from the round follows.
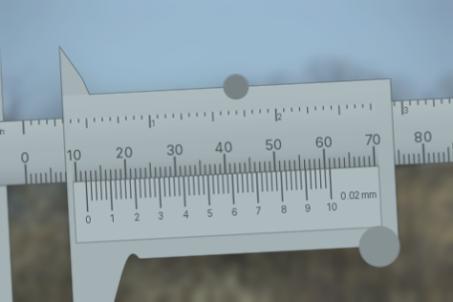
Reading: 12.0 mm
